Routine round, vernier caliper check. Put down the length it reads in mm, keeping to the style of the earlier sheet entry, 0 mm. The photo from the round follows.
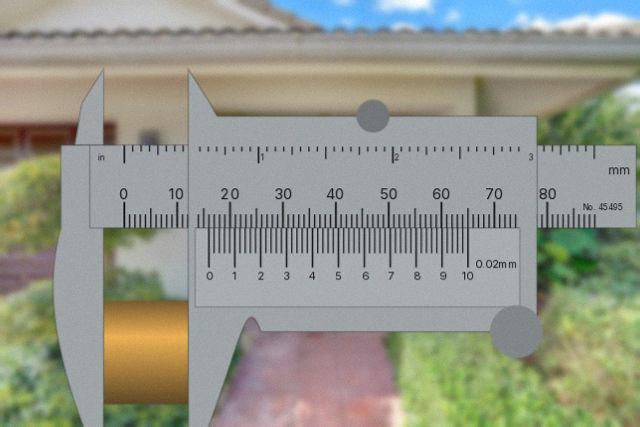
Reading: 16.0 mm
